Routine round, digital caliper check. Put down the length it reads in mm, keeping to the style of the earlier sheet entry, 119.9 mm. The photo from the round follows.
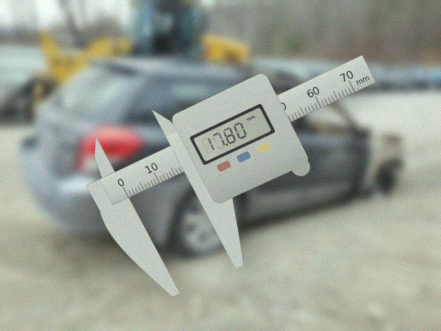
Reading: 17.80 mm
